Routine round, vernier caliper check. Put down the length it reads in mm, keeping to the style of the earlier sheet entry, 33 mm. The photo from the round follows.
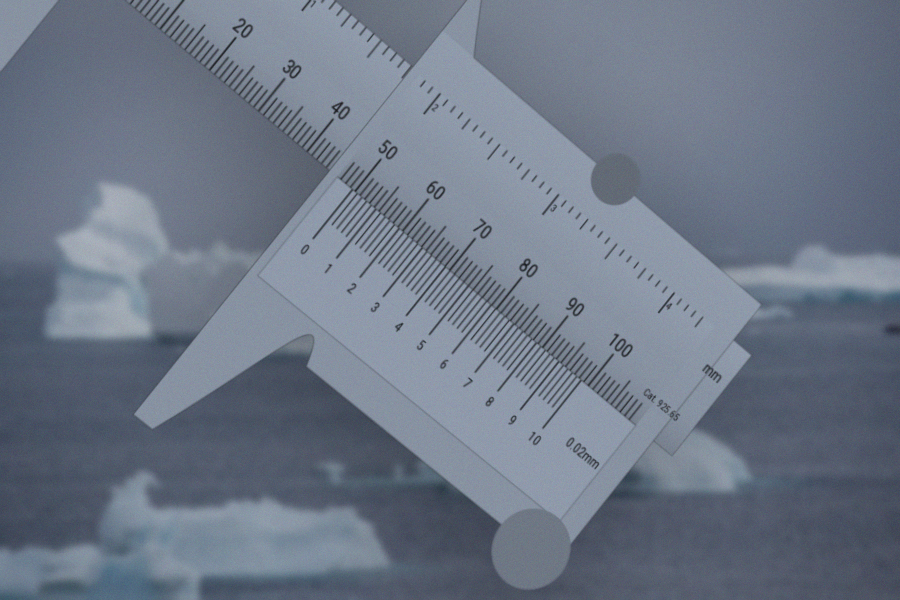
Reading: 49.5 mm
